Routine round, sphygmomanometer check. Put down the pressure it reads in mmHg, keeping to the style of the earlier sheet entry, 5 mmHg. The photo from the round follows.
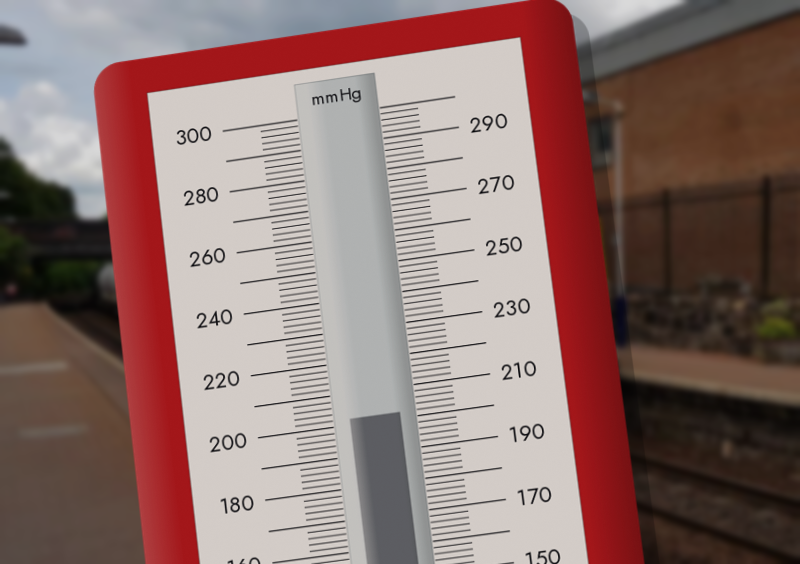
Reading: 202 mmHg
